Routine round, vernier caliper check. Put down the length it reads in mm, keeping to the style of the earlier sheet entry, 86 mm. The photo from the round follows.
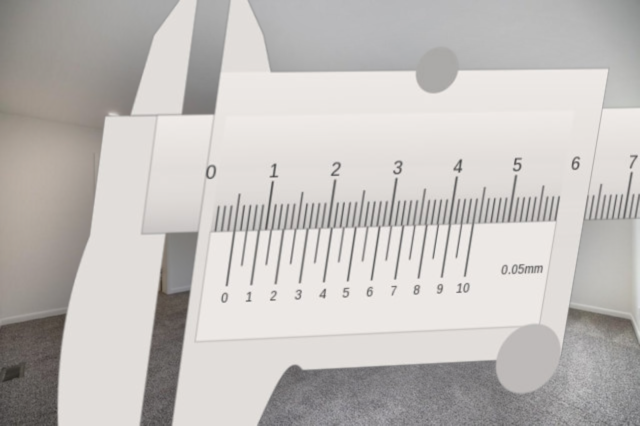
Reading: 5.0 mm
